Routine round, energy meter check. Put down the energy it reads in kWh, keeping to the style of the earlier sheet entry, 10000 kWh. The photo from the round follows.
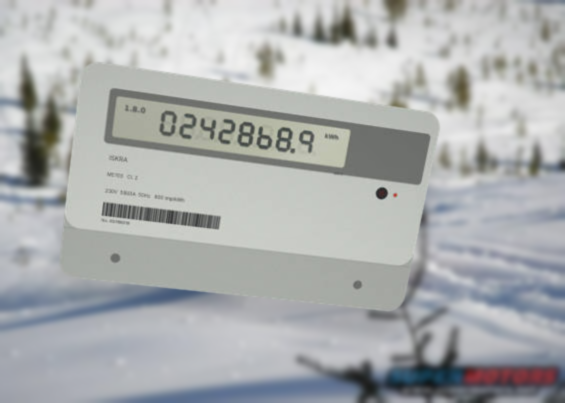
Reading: 242868.9 kWh
